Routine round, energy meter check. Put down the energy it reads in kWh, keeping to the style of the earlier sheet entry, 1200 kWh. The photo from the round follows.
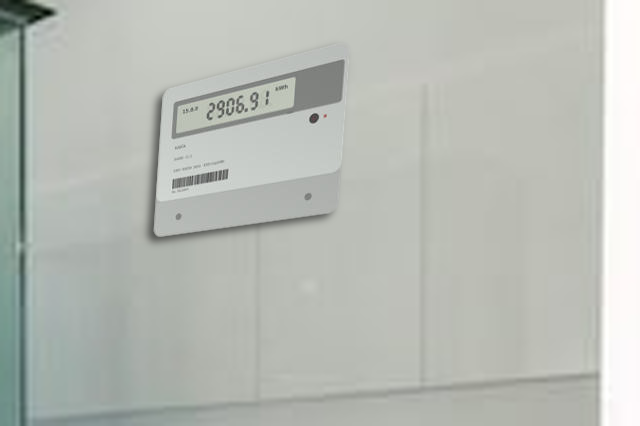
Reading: 2906.91 kWh
